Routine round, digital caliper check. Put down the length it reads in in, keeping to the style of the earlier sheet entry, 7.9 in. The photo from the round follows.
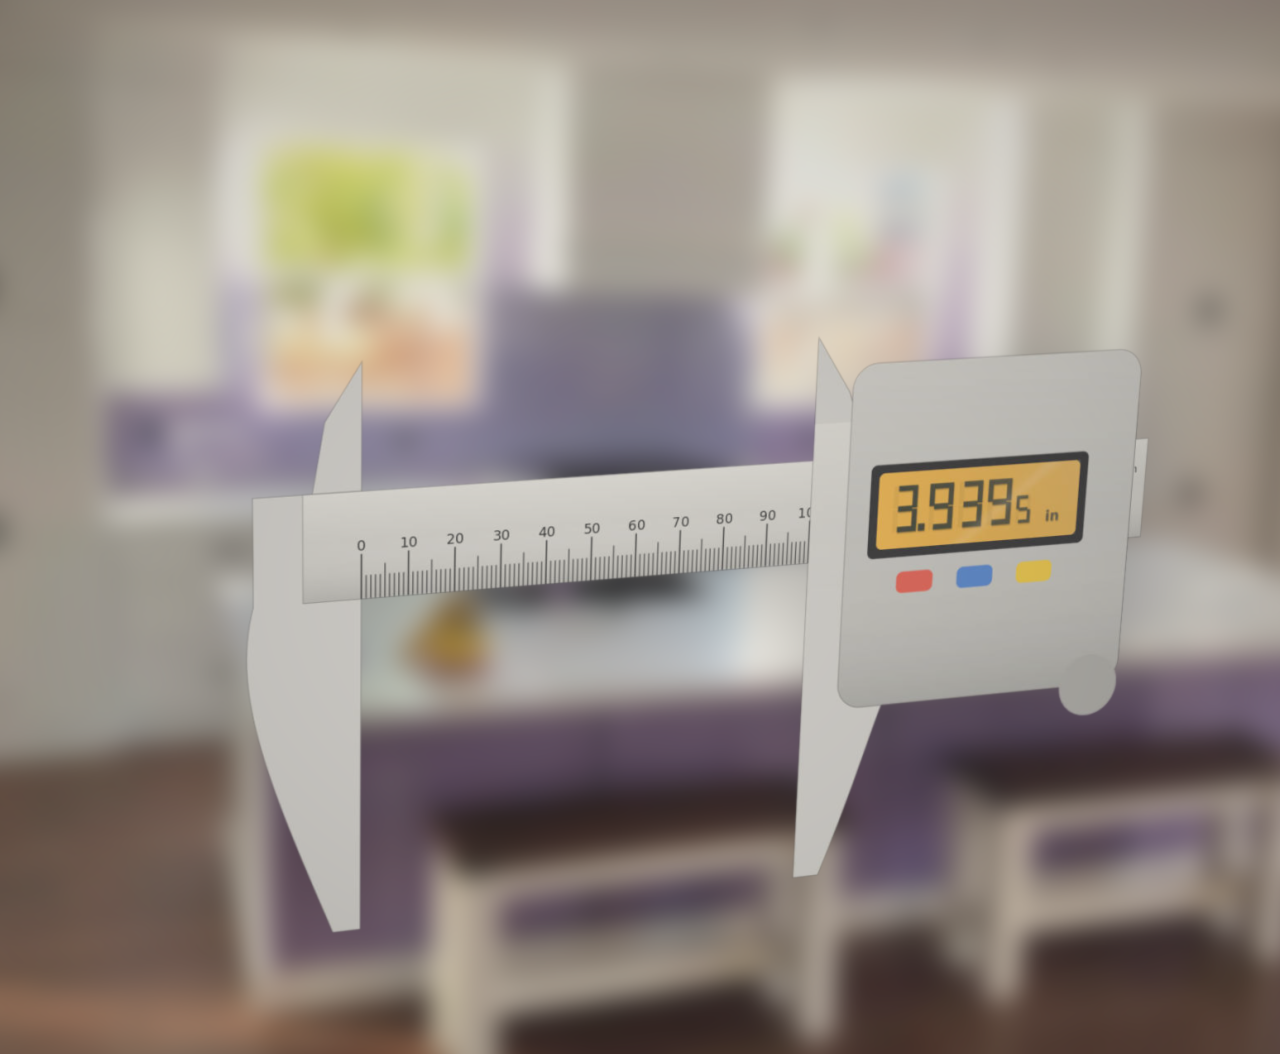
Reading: 3.9395 in
